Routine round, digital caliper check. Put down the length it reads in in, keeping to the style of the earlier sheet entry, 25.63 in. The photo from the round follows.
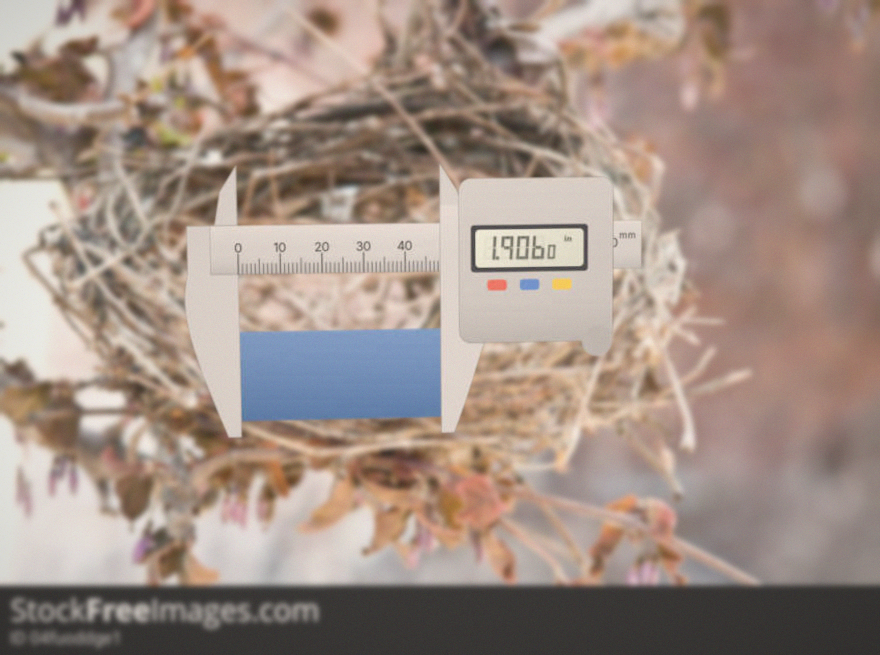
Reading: 1.9060 in
